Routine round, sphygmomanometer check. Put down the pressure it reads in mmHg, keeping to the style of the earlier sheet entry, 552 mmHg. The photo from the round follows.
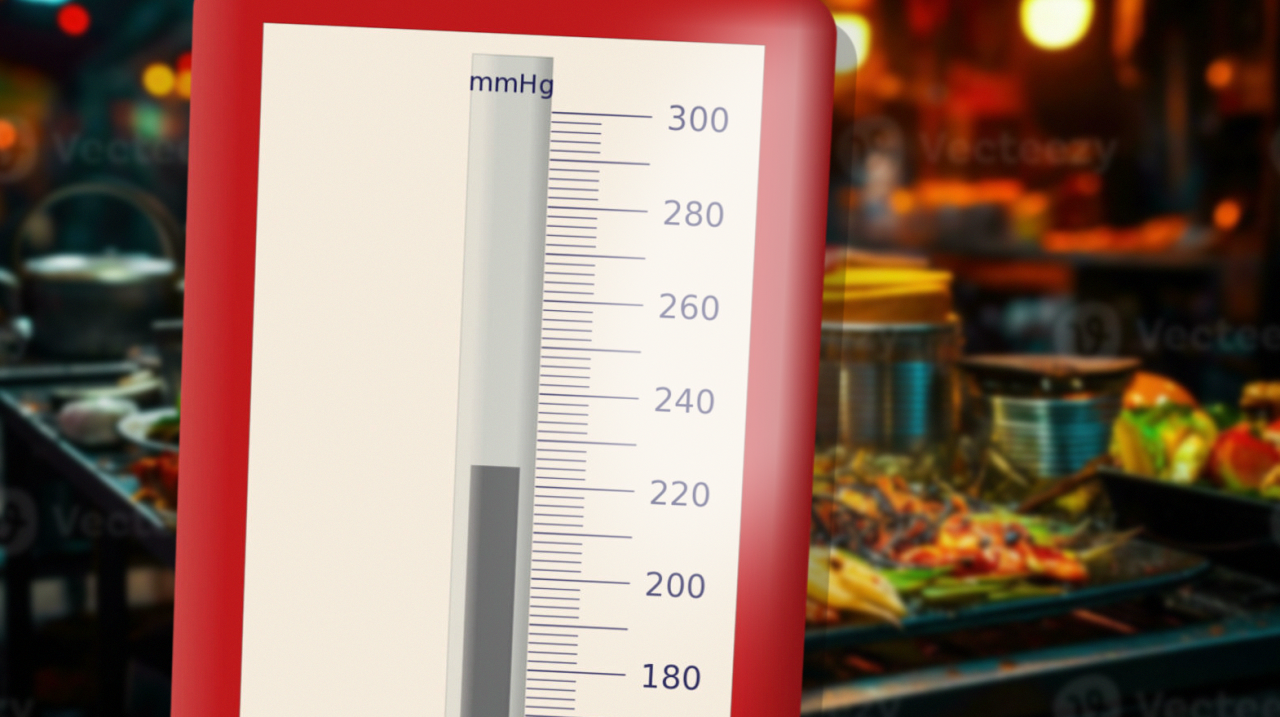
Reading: 224 mmHg
